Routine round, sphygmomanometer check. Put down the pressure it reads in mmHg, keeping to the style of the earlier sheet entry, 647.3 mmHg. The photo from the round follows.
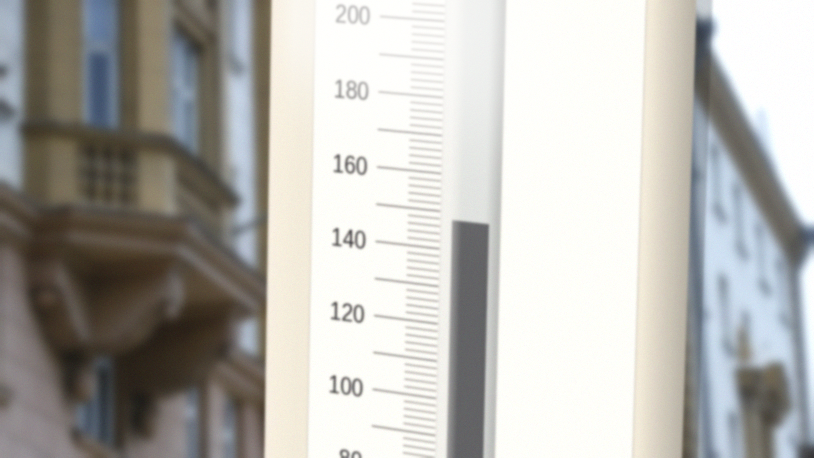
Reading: 148 mmHg
